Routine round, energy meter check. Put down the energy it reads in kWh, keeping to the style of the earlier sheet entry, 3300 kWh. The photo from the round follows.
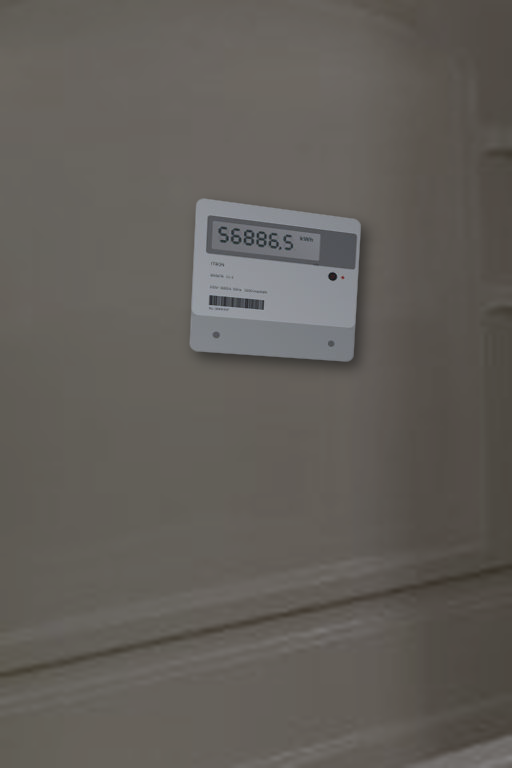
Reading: 56886.5 kWh
